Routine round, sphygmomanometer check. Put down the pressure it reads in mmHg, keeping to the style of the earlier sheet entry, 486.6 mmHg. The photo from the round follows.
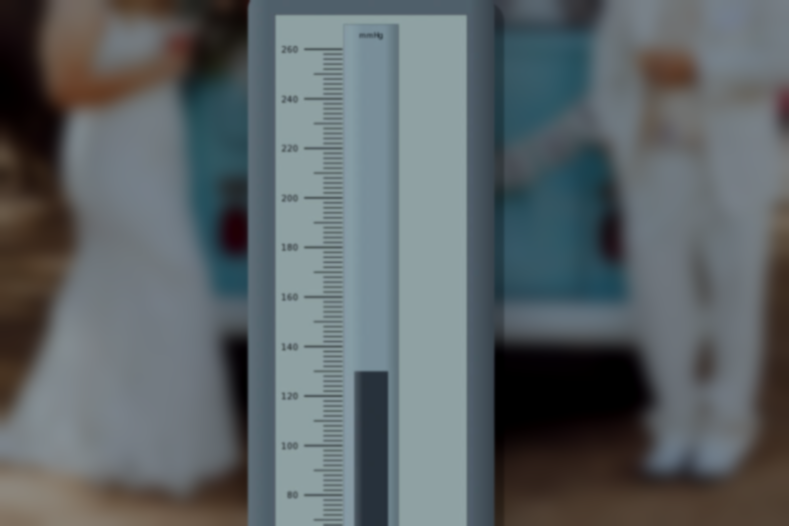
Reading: 130 mmHg
